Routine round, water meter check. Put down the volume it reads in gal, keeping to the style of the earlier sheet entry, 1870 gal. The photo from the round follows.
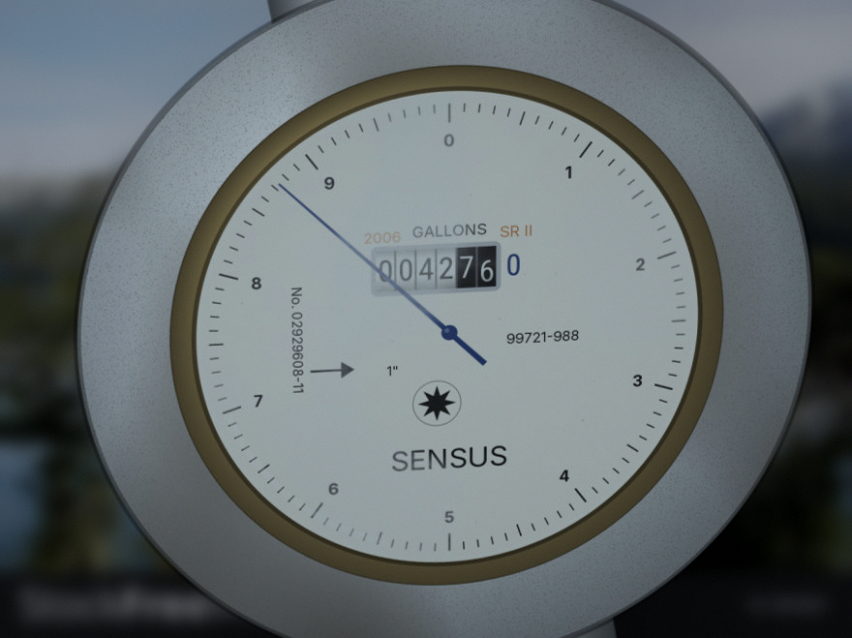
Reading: 42758.7 gal
